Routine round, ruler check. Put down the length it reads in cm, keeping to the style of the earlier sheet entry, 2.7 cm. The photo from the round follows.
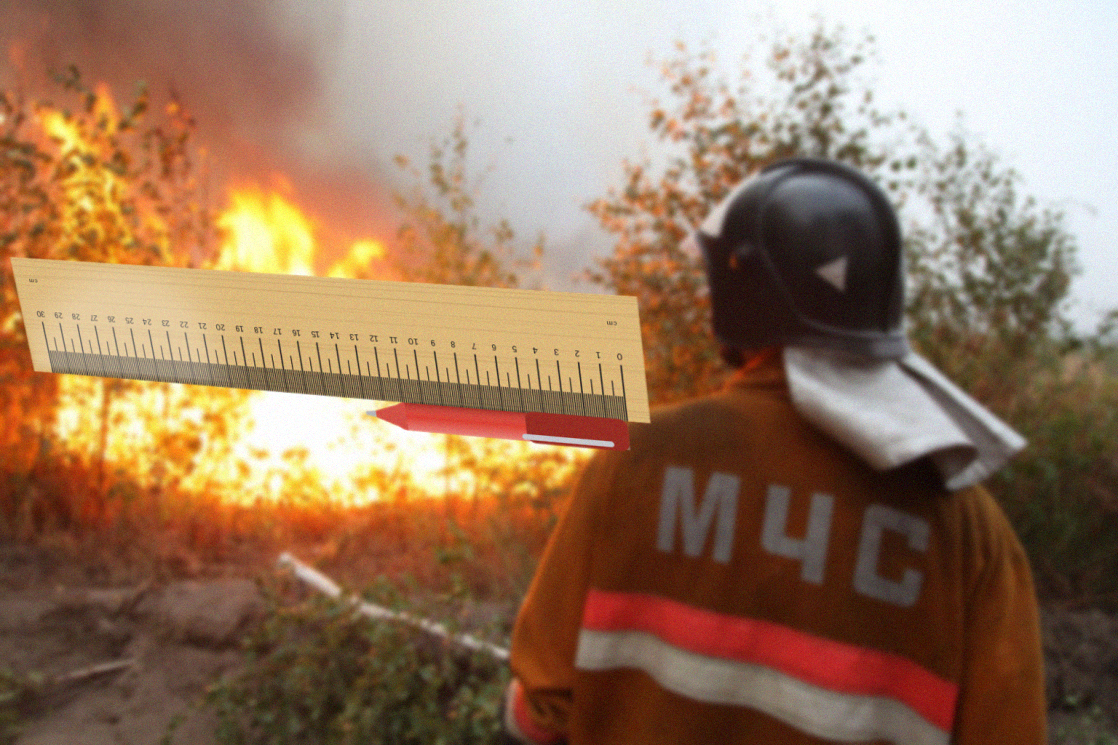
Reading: 13 cm
